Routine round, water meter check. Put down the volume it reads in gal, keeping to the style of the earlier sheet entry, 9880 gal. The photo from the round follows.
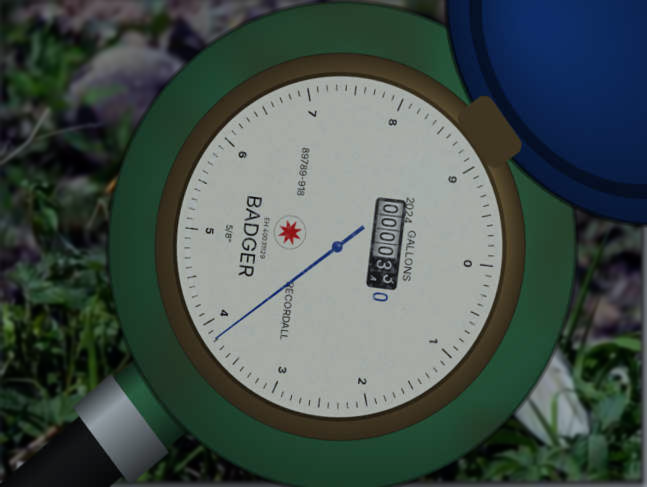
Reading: 333.8 gal
